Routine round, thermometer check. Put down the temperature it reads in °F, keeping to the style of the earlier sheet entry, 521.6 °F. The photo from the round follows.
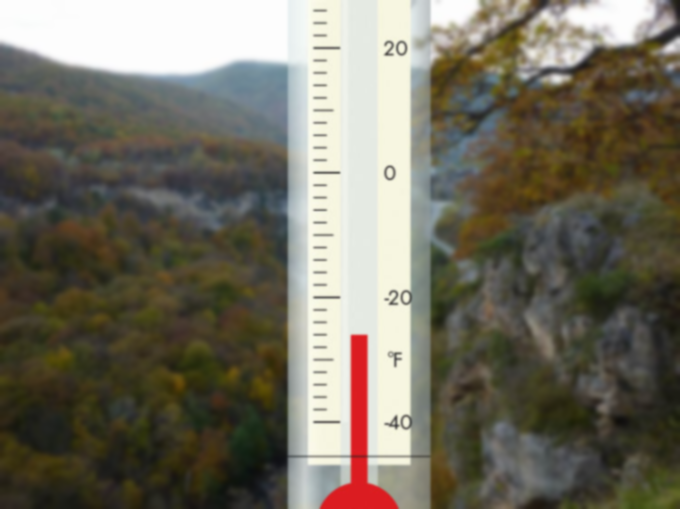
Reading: -26 °F
